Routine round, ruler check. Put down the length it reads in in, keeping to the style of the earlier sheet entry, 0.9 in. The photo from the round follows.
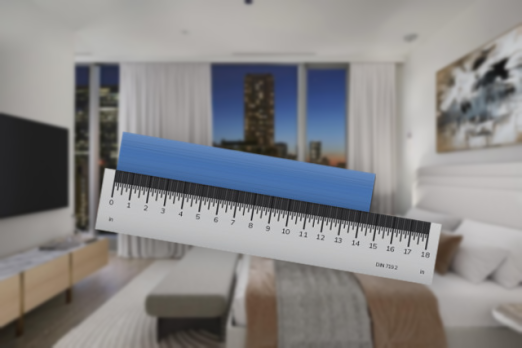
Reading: 14.5 in
